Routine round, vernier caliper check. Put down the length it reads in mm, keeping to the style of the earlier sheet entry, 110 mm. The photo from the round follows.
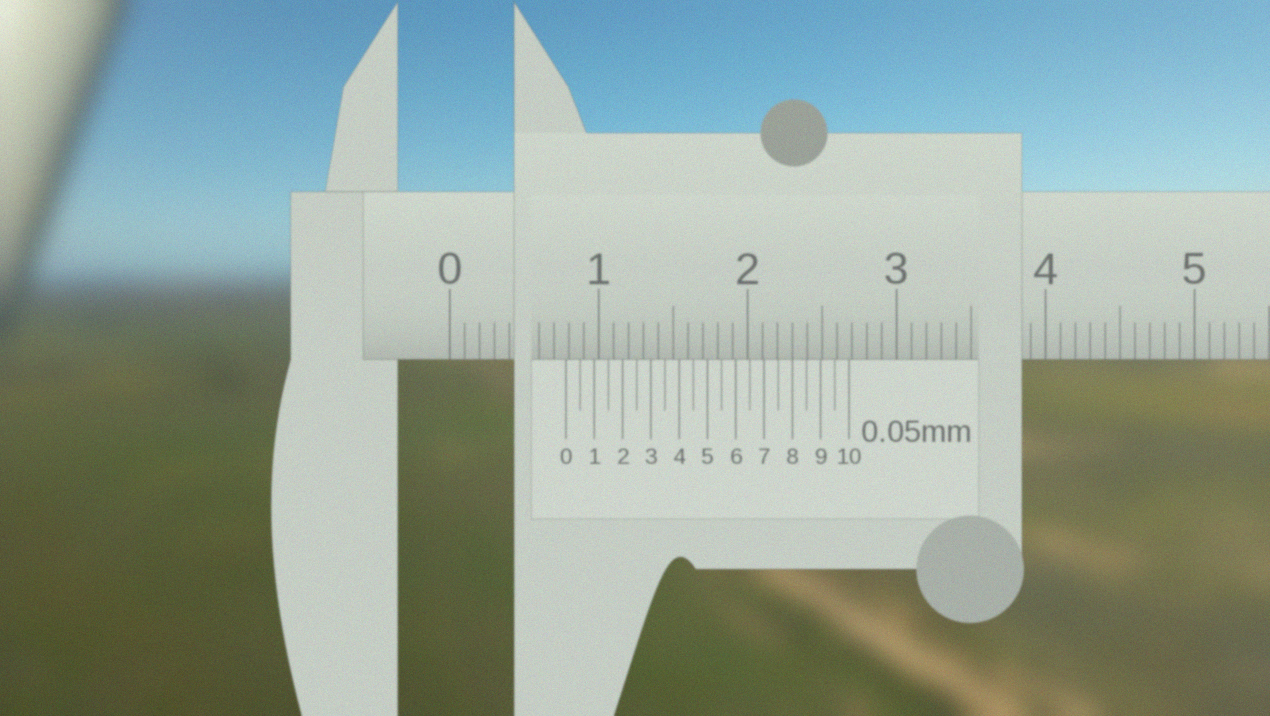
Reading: 7.8 mm
